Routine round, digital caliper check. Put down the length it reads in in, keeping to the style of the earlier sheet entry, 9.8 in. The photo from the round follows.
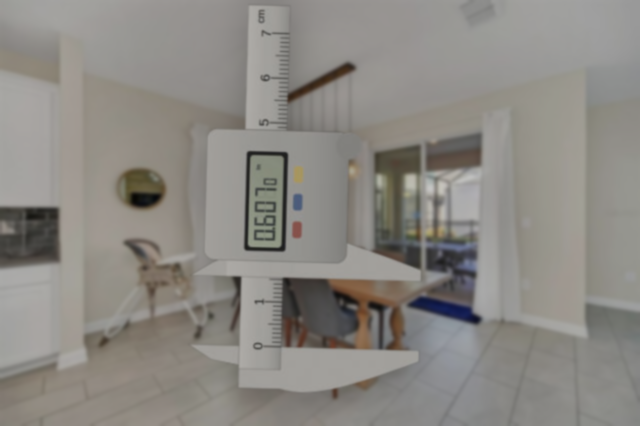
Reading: 0.6070 in
